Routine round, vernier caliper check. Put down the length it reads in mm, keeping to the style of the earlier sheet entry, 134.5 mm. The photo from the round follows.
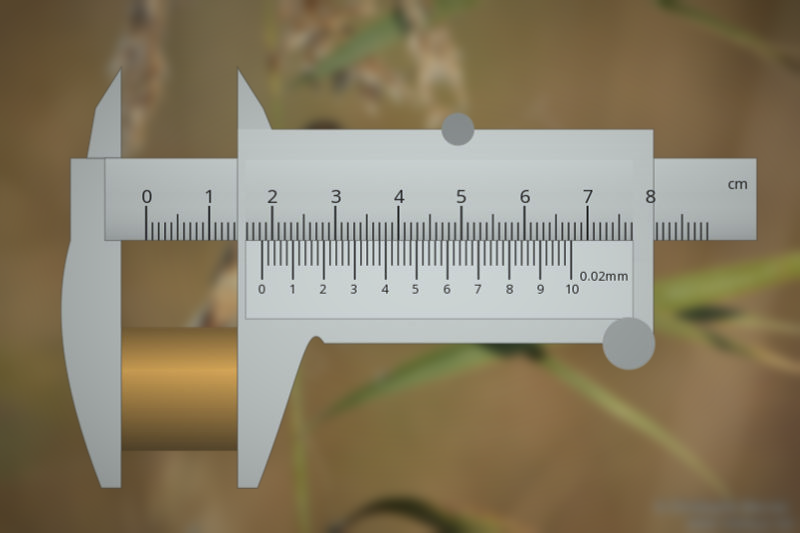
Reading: 18.4 mm
